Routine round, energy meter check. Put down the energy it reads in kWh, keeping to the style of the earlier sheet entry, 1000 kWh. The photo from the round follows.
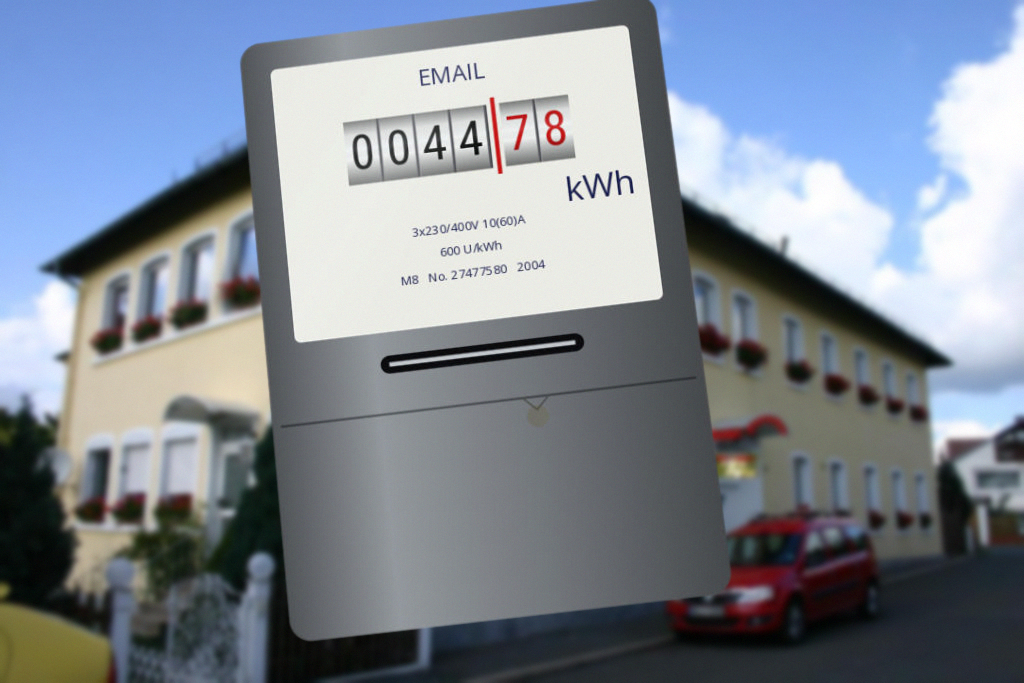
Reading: 44.78 kWh
